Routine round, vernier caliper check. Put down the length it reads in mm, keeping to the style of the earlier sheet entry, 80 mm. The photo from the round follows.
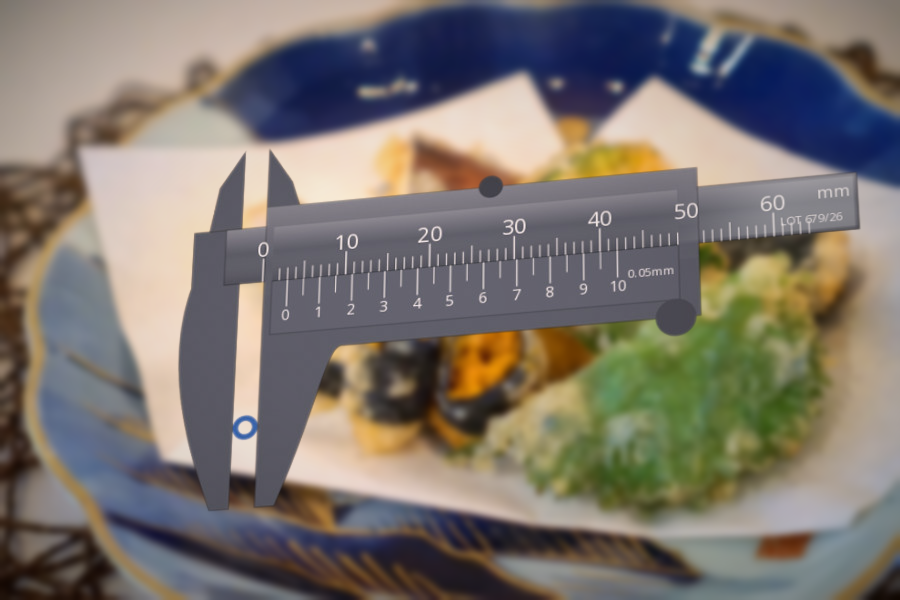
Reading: 3.0 mm
